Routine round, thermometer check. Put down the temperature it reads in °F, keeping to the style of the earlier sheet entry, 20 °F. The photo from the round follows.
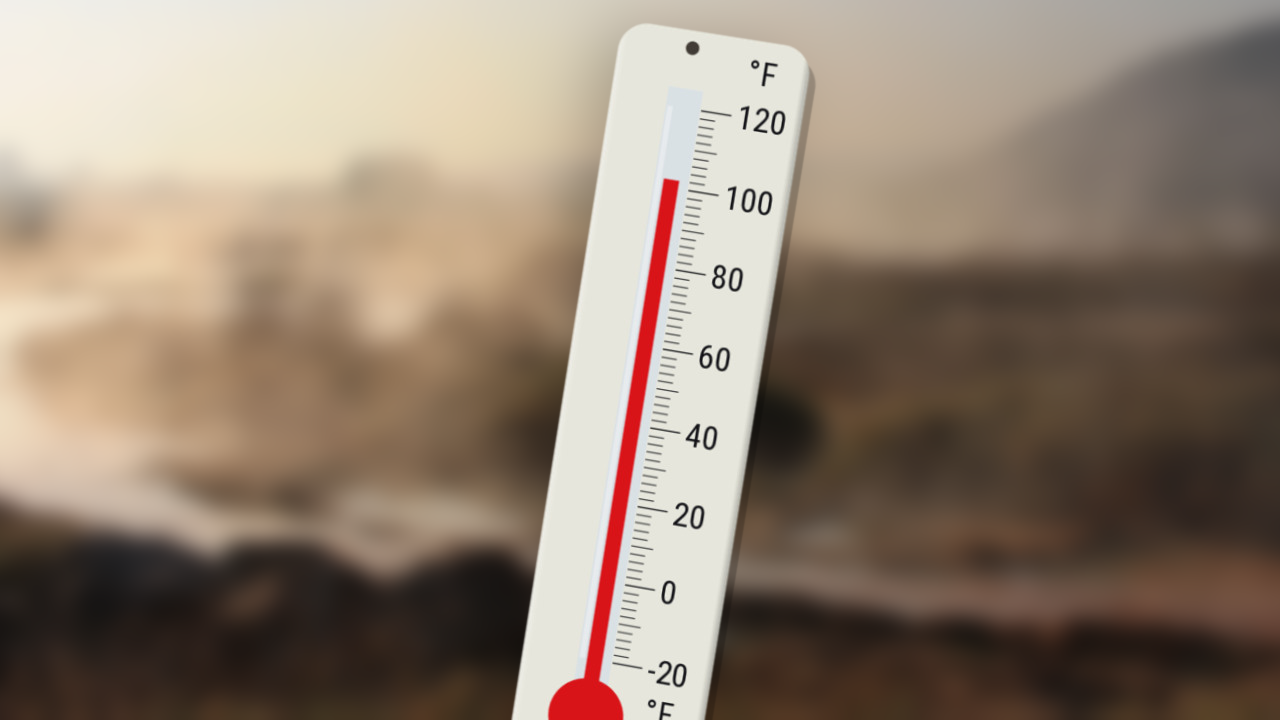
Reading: 102 °F
